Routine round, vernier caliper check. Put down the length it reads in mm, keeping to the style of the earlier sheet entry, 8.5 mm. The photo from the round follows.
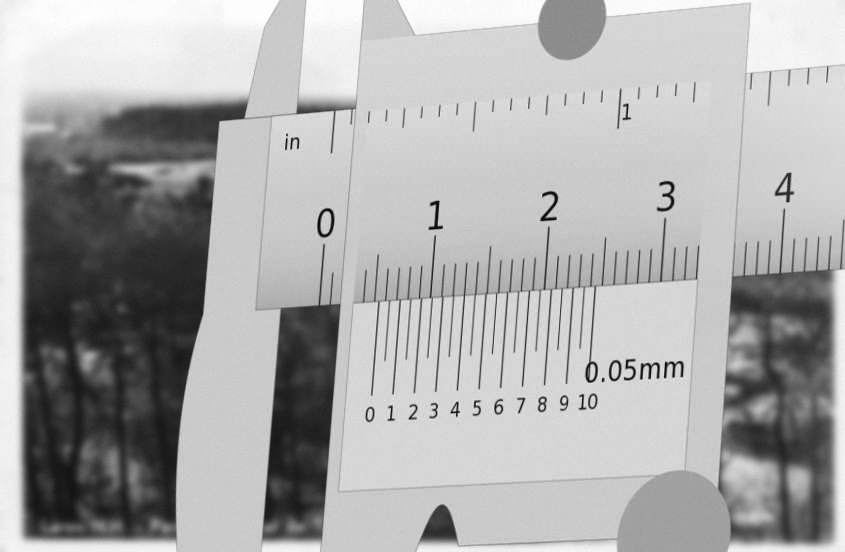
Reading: 5.4 mm
